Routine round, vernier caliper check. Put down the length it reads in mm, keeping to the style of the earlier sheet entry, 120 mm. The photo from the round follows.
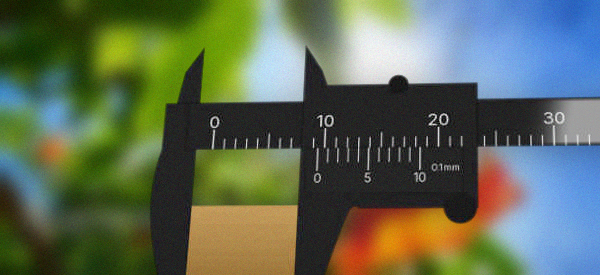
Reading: 9.4 mm
